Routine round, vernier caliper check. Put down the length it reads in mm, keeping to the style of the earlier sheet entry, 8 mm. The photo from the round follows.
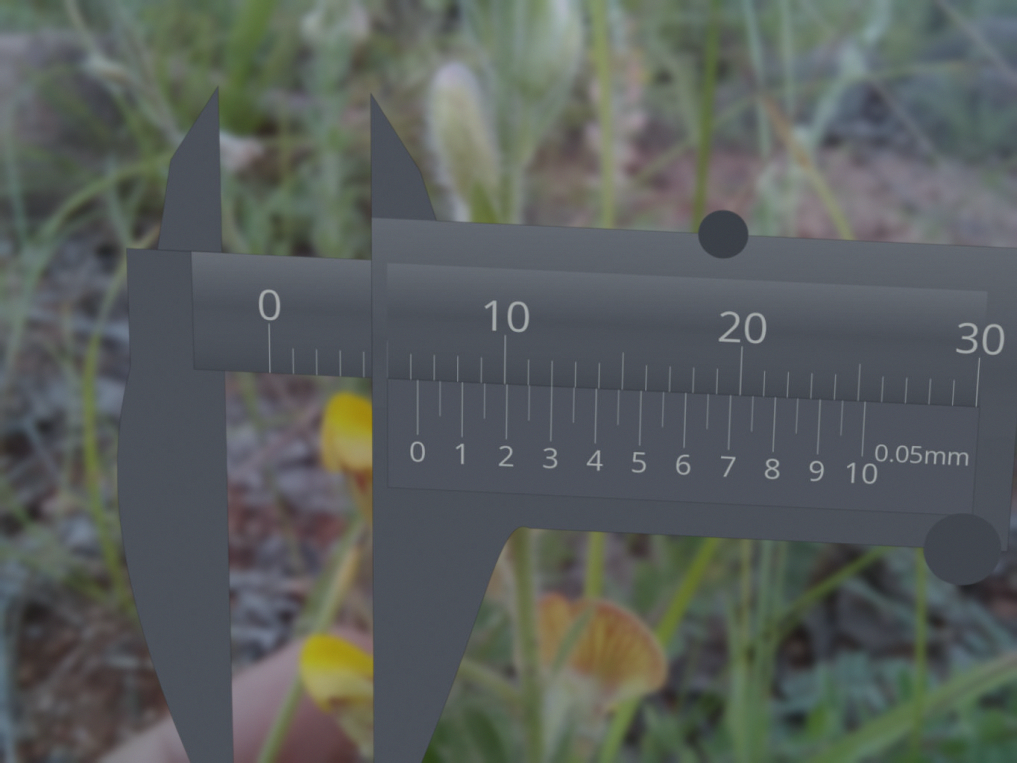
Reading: 6.30 mm
